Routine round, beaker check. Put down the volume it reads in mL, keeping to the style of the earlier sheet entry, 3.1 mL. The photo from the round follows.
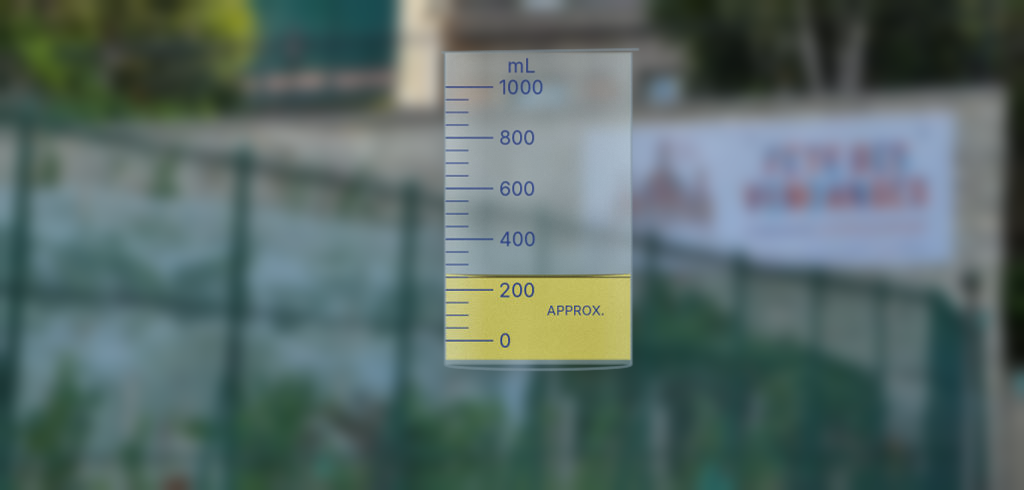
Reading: 250 mL
